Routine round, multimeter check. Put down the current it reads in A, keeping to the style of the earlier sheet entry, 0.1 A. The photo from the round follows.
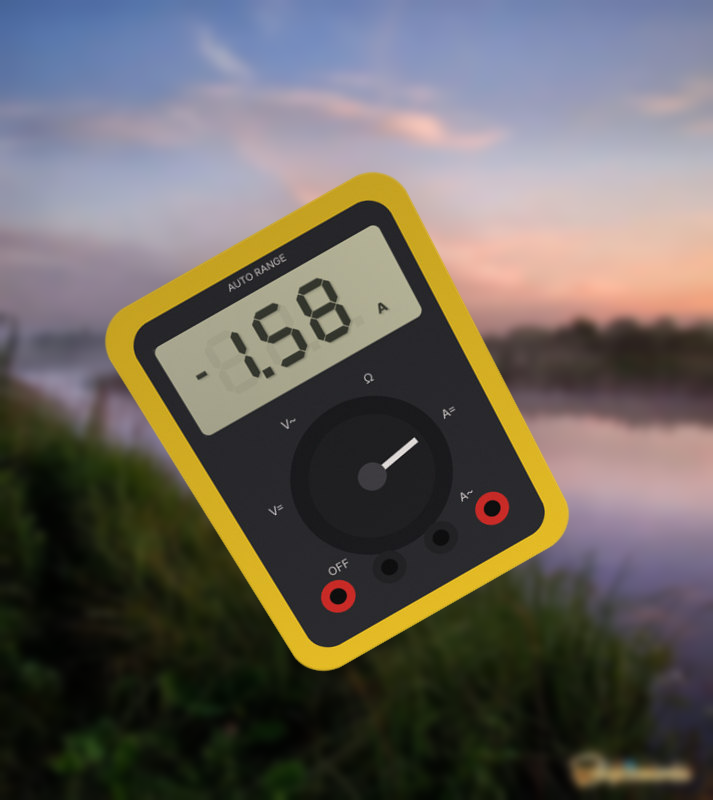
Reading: -1.58 A
